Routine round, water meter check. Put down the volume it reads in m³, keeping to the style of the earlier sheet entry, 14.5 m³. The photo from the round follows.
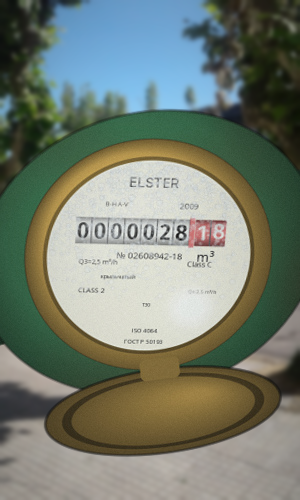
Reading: 28.18 m³
